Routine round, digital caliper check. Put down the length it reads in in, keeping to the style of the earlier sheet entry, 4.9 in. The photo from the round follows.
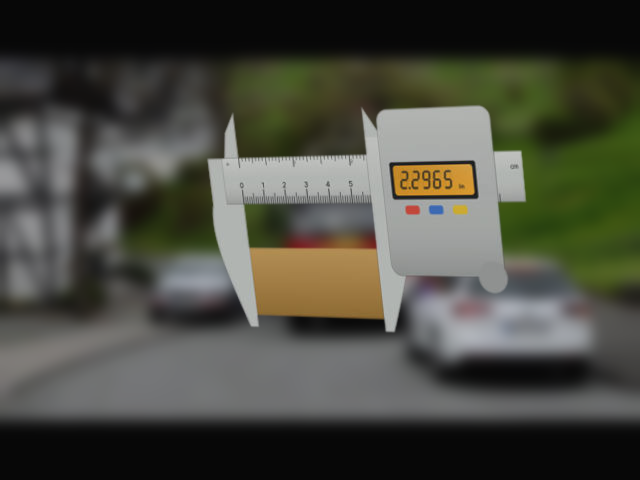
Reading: 2.2965 in
